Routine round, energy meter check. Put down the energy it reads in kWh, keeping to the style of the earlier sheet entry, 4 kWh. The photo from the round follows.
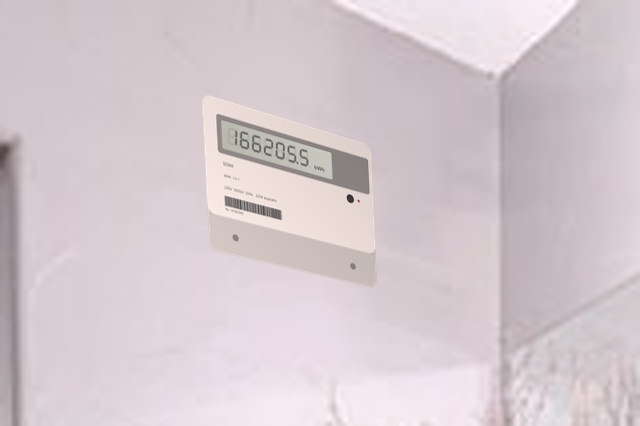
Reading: 166205.5 kWh
